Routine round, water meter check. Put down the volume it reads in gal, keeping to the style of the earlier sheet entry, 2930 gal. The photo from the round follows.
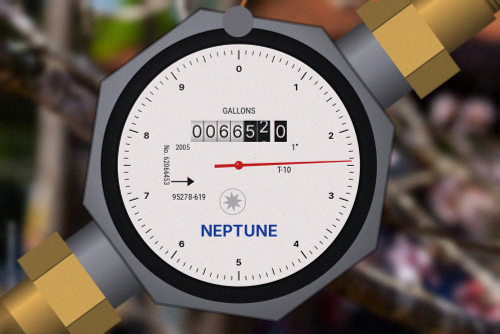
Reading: 66522.4 gal
